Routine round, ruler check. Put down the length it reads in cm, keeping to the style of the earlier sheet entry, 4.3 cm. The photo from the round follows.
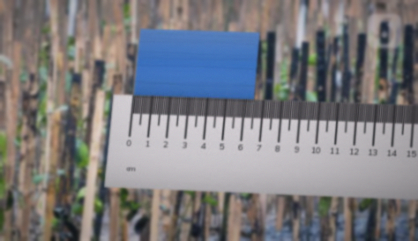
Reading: 6.5 cm
